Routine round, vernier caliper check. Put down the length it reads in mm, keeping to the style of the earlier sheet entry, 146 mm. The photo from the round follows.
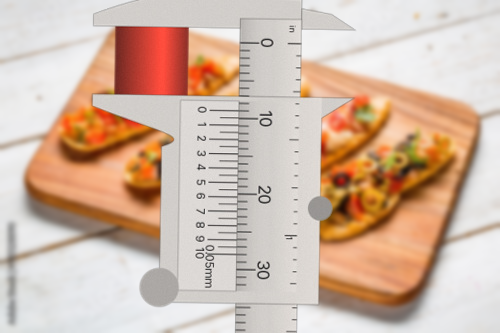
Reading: 9.0 mm
